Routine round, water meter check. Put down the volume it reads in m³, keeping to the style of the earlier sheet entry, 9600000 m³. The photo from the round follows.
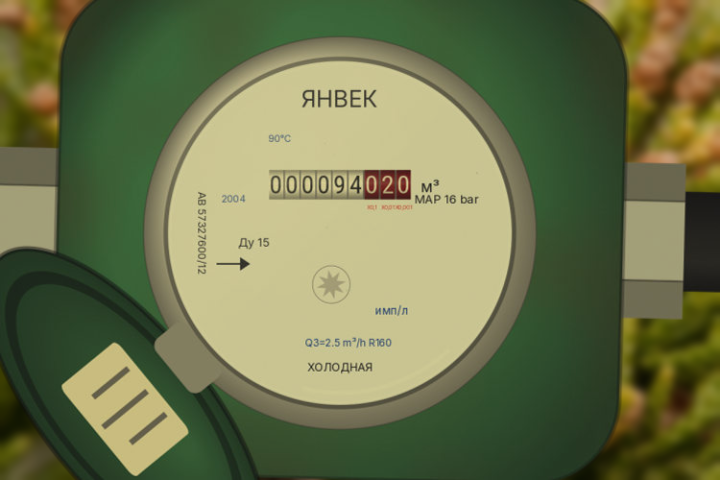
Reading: 94.020 m³
